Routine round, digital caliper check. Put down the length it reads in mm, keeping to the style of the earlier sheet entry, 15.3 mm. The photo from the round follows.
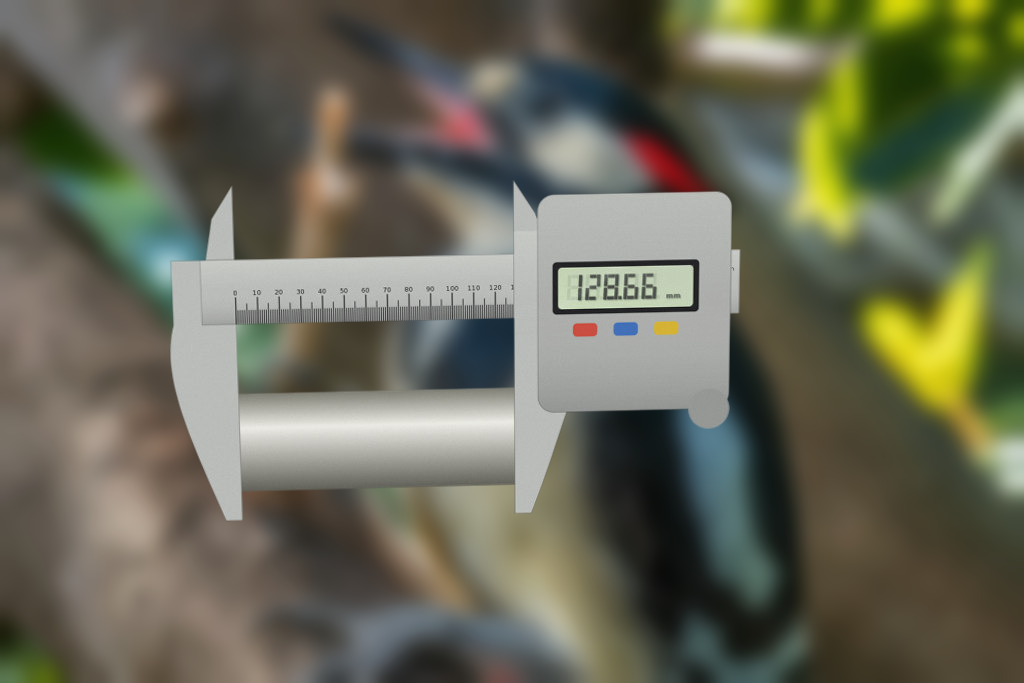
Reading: 128.66 mm
